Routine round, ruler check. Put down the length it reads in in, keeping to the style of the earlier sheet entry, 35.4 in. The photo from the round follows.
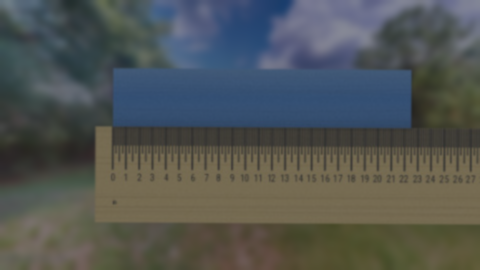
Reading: 22.5 in
